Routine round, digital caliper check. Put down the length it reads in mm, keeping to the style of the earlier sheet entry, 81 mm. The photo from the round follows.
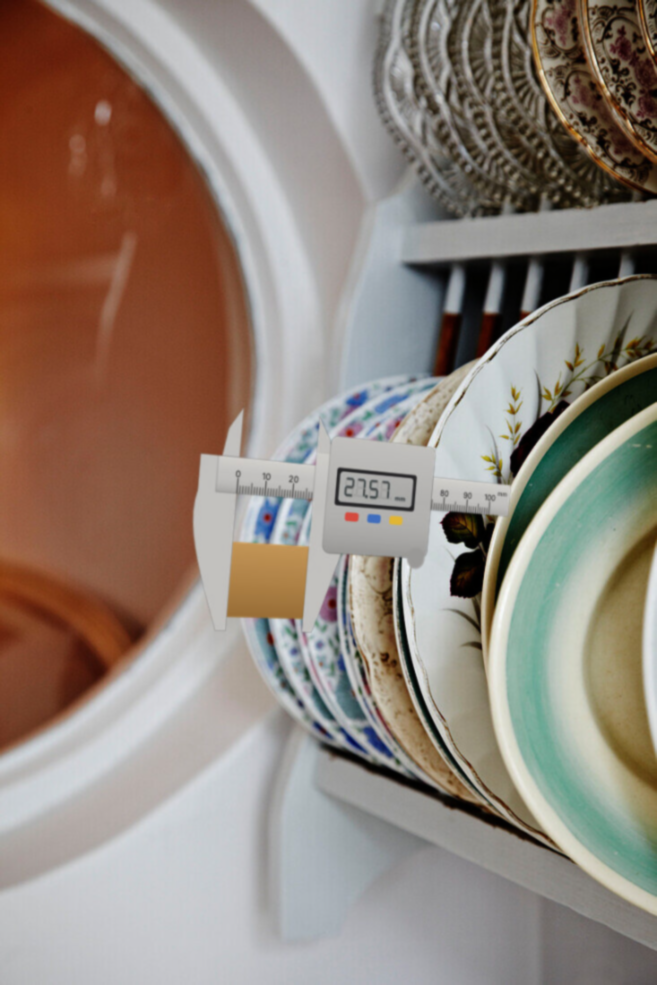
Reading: 27.57 mm
